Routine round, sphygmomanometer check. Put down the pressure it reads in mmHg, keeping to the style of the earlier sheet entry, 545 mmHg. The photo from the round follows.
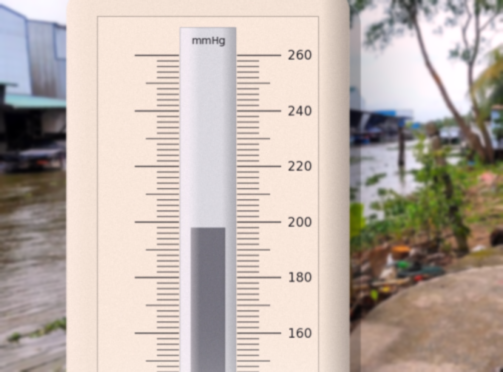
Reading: 198 mmHg
